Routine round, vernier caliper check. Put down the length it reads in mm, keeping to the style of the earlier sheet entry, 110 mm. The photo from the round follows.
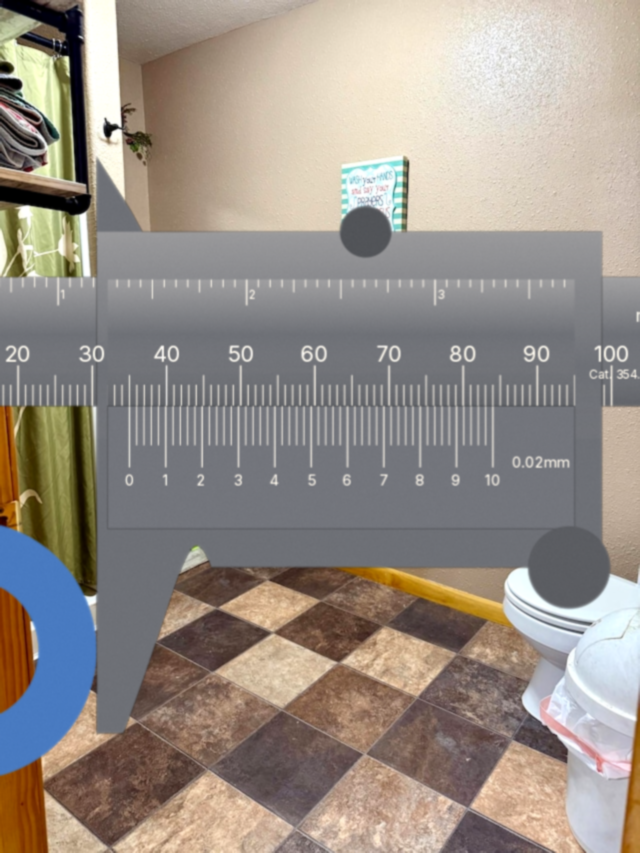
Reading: 35.0 mm
